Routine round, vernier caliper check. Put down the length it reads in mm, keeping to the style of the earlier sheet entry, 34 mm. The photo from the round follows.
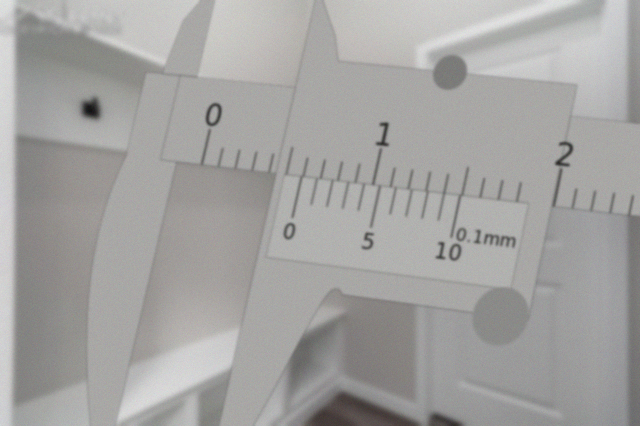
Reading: 5.9 mm
